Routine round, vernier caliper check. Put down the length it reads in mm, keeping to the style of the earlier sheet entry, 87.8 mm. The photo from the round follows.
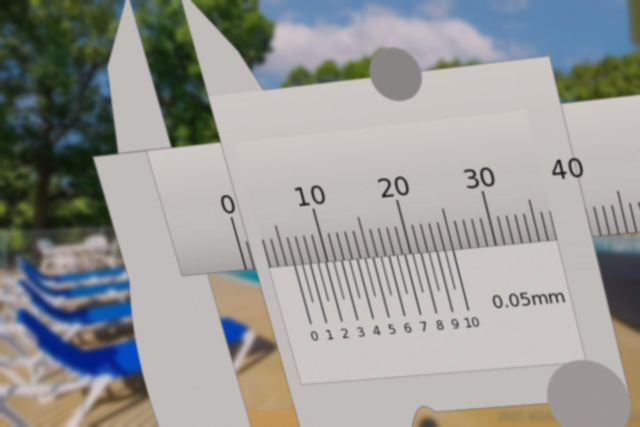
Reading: 6.0 mm
